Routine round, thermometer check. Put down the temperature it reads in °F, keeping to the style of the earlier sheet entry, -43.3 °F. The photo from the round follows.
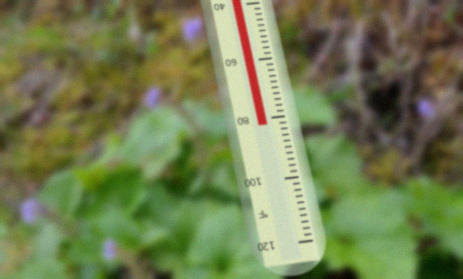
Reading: 82 °F
